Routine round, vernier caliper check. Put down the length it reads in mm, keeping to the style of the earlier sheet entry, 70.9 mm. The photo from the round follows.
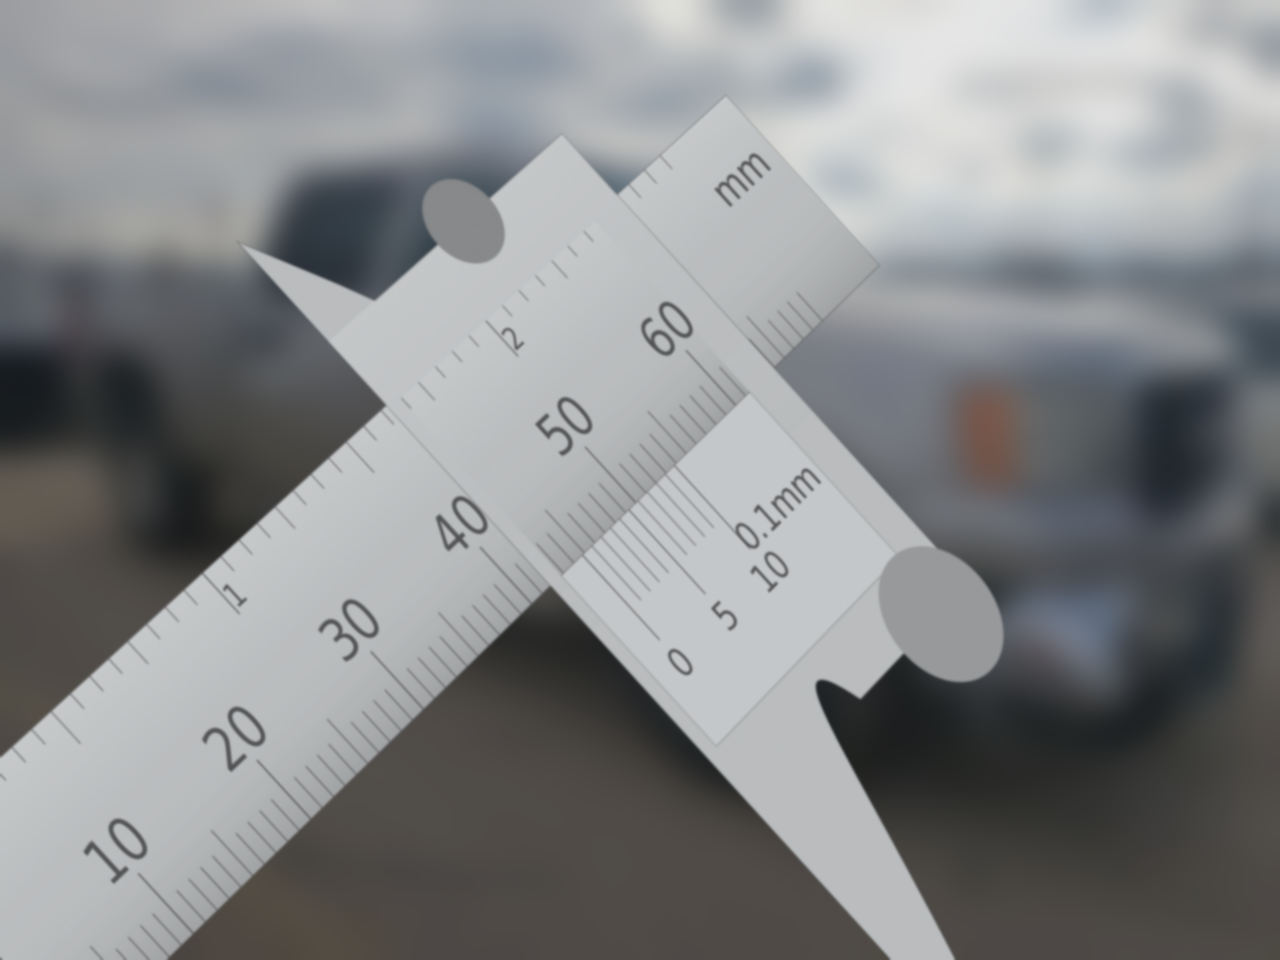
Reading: 44.8 mm
